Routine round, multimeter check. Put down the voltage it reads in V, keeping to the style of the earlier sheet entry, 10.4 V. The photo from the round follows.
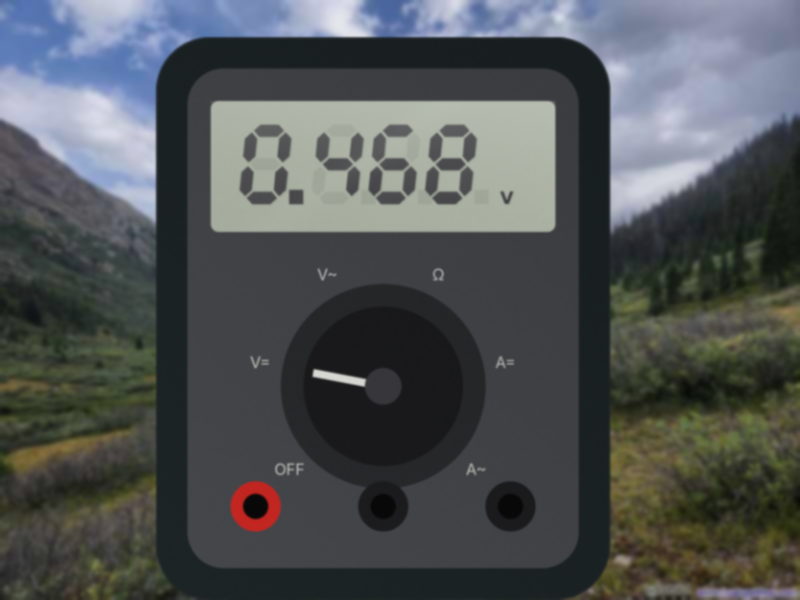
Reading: 0.468 V
